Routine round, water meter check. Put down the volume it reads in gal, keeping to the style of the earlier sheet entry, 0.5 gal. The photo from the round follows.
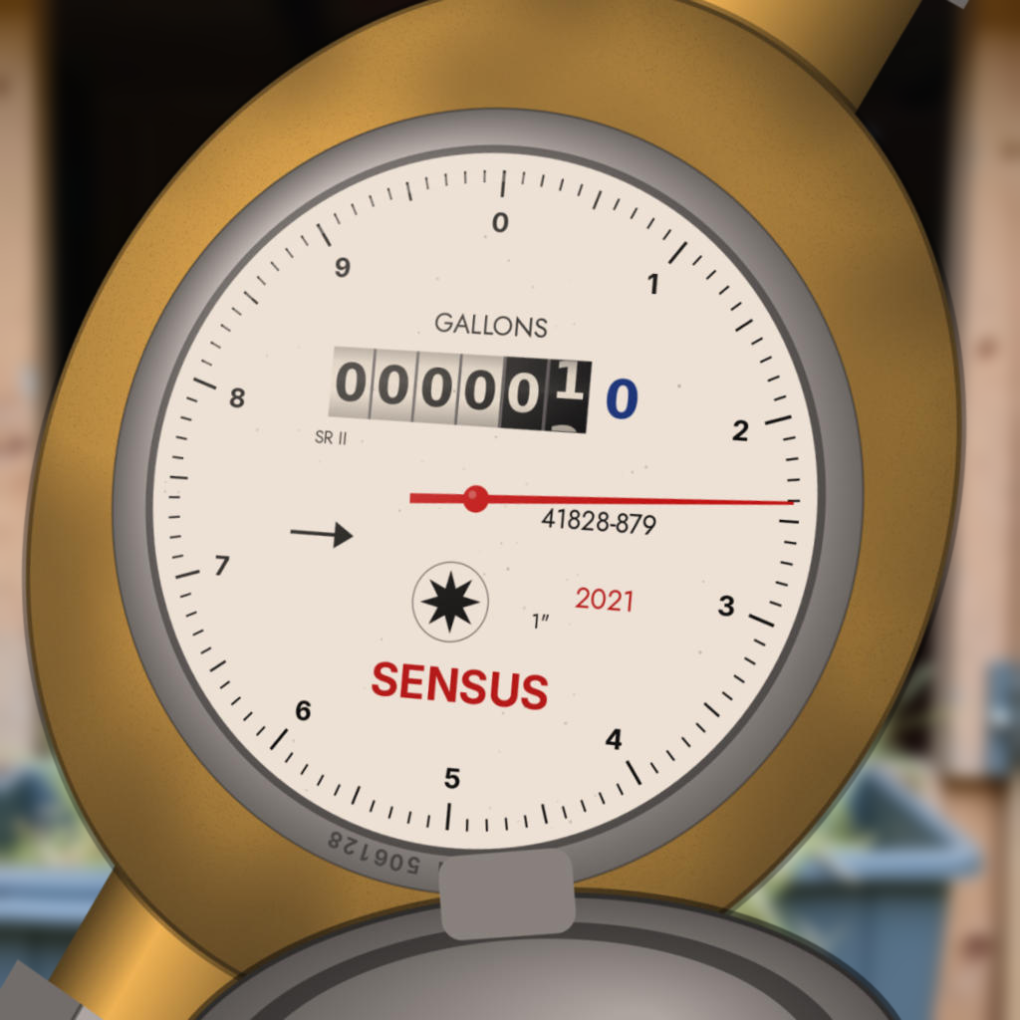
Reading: 12.4 gal
